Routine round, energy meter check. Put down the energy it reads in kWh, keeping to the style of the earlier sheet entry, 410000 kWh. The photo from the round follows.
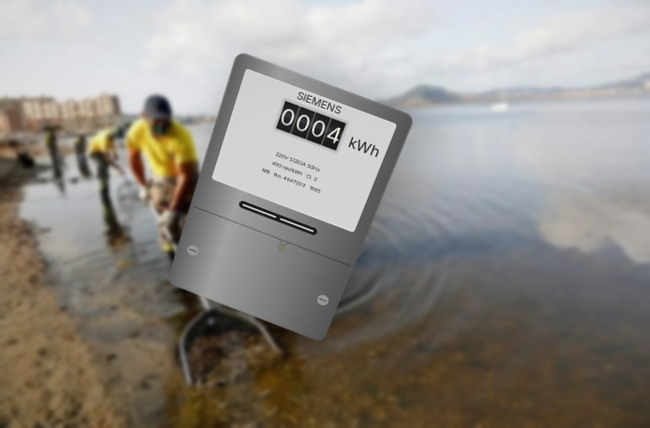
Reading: 4 kWh
